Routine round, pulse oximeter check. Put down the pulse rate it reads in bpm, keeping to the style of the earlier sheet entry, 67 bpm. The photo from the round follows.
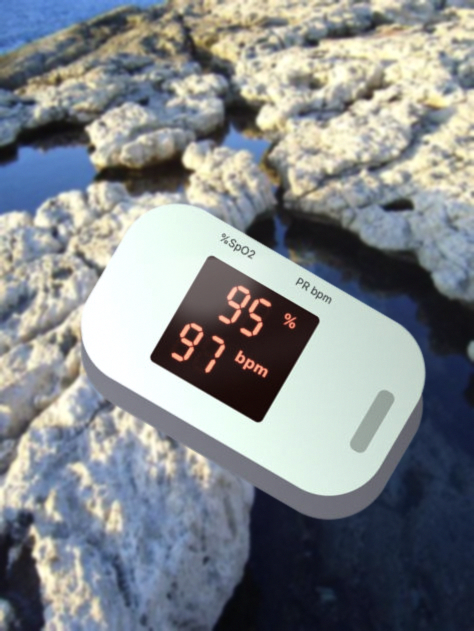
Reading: 97 bpm
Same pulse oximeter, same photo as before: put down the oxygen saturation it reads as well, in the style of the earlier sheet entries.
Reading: 95 %
